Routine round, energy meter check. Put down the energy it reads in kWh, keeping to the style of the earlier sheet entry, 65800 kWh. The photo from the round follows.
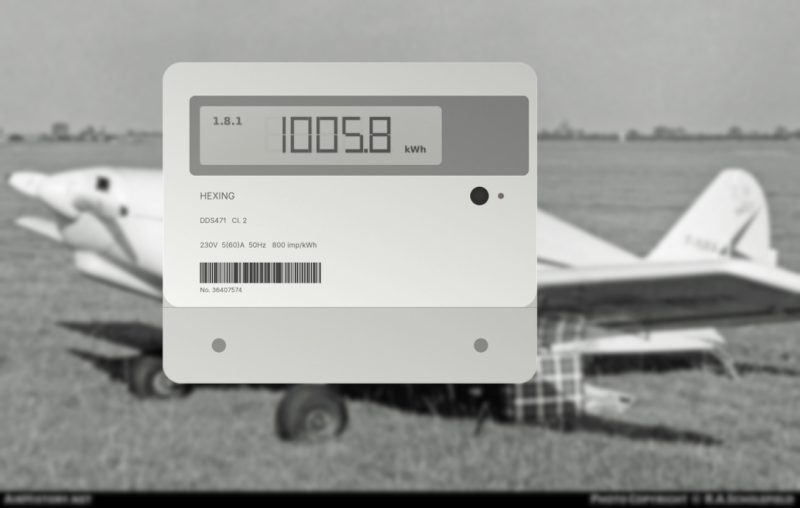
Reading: 1005.8 kWh
